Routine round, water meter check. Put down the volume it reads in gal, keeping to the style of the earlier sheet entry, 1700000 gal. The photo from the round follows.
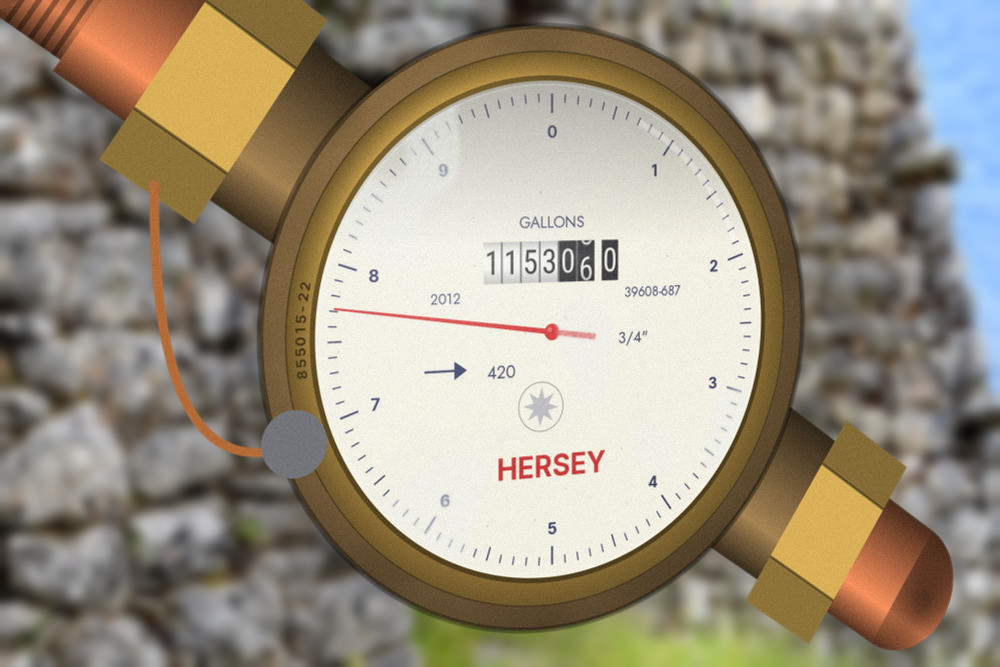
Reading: 1153057.7 gal
